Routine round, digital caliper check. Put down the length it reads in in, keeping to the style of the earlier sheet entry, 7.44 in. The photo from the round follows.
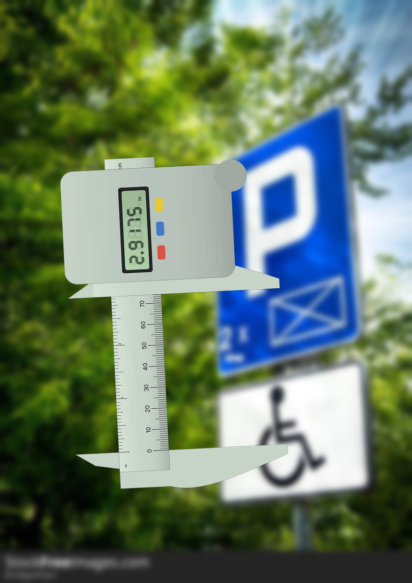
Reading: 2.9175 in
